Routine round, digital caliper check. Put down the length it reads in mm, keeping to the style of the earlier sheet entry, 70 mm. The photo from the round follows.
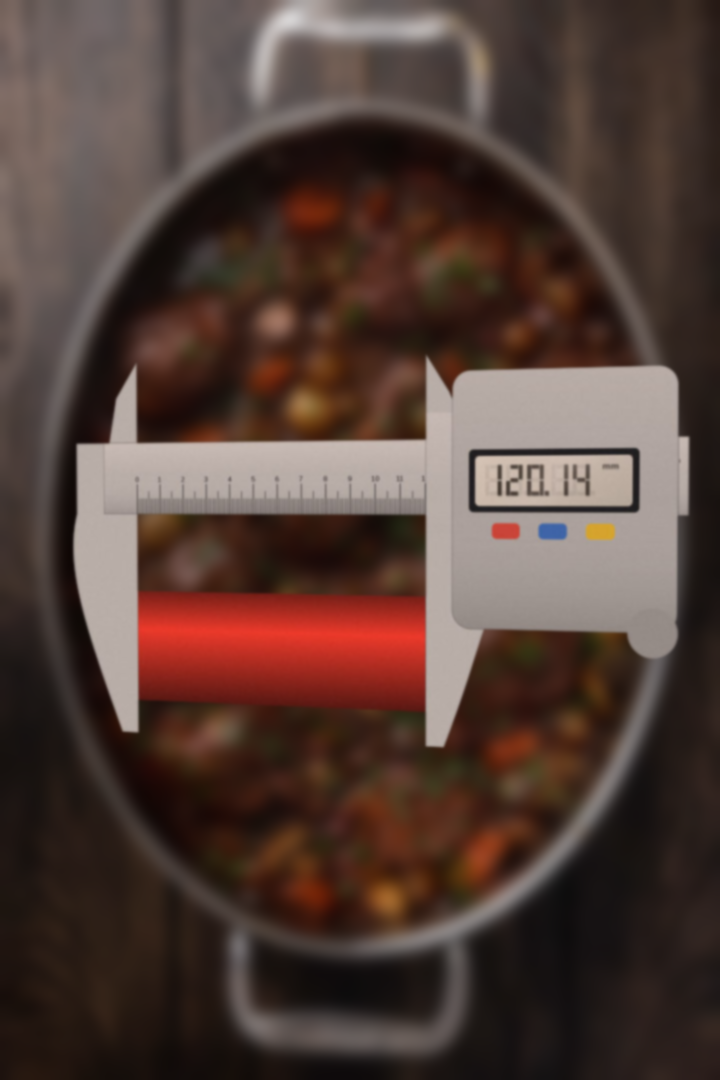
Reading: 120.14 mm
